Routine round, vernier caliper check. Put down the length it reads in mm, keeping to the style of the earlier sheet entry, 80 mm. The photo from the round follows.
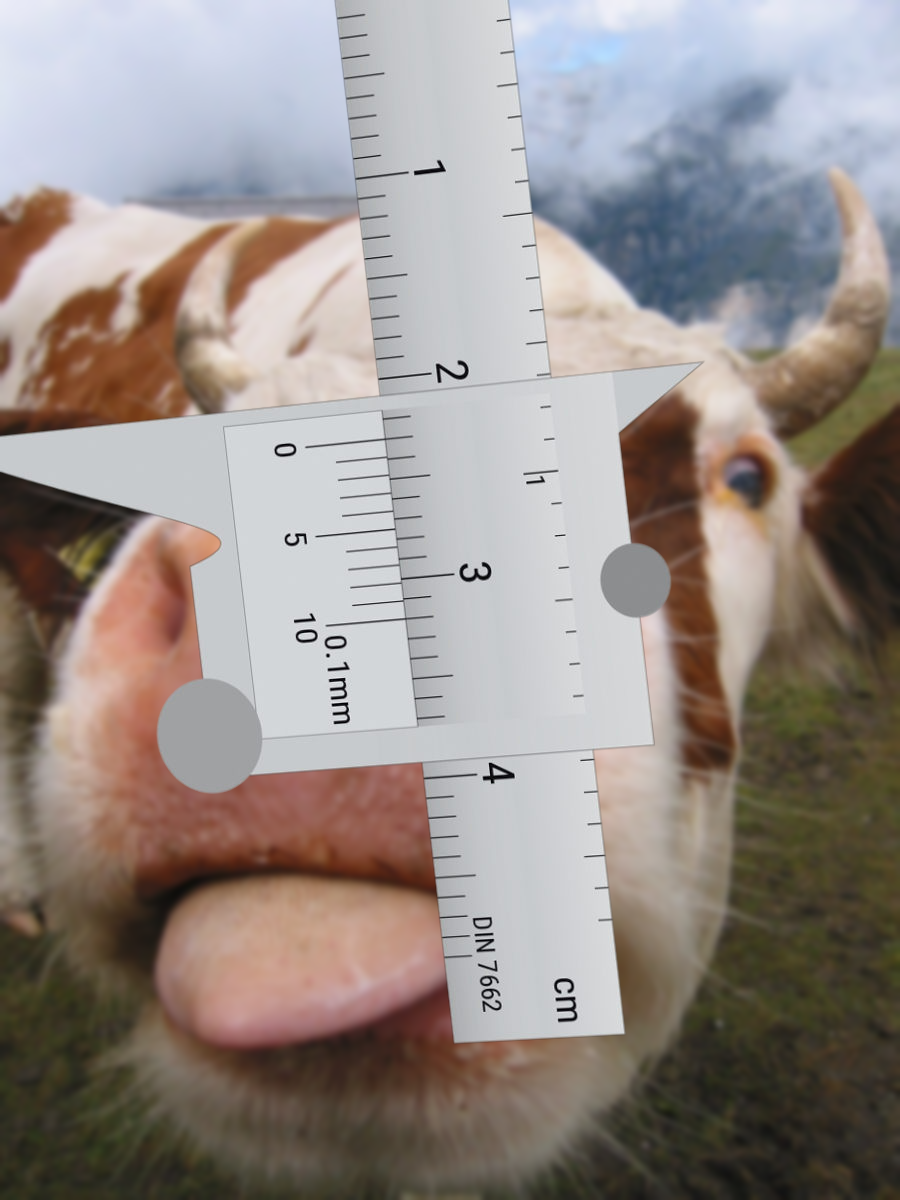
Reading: 23.0 mm
